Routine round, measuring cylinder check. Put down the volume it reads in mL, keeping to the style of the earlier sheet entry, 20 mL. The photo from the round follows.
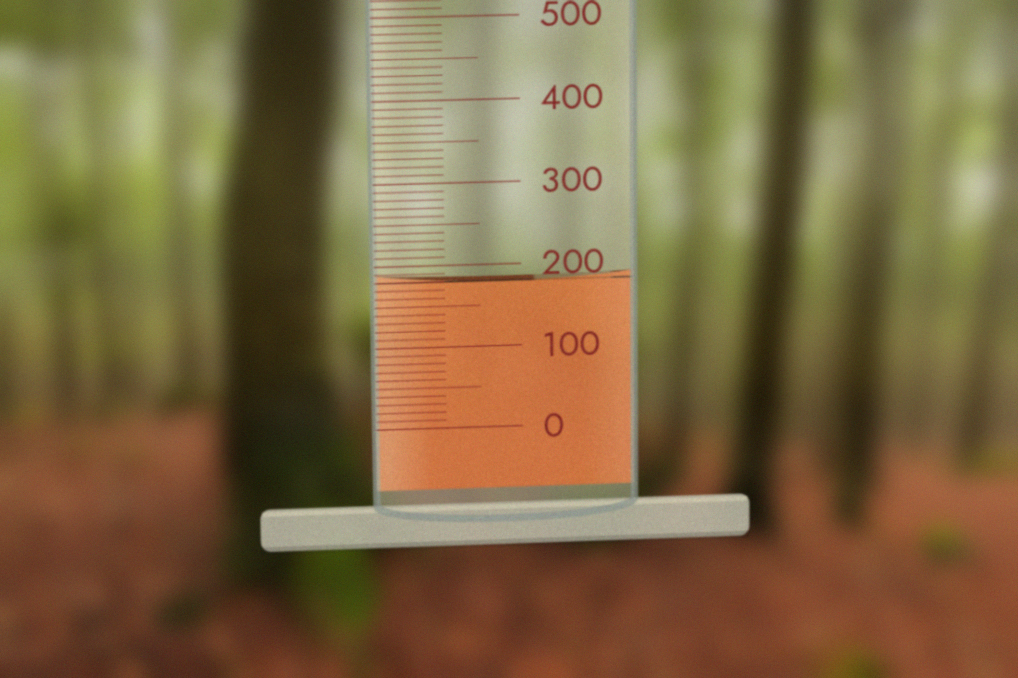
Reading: 180 mL
